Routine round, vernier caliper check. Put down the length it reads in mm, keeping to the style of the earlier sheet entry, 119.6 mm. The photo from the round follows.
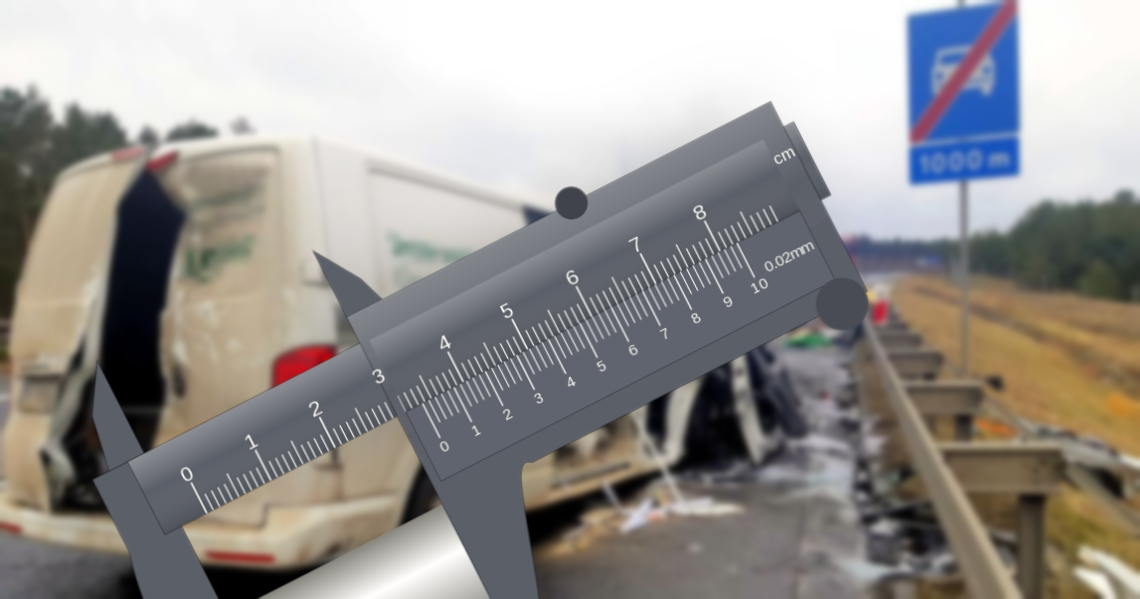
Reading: 33.6 mm
